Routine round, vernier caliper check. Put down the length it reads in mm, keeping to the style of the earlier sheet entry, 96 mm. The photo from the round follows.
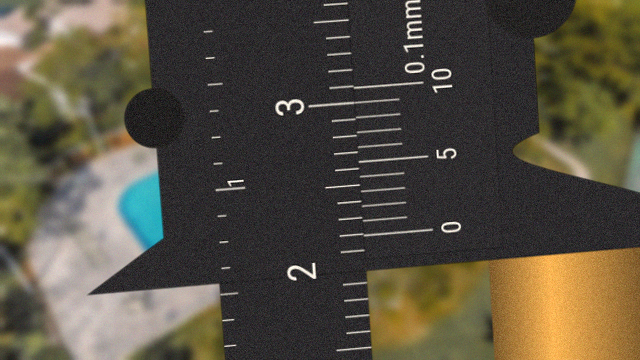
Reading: 21.9 mm
